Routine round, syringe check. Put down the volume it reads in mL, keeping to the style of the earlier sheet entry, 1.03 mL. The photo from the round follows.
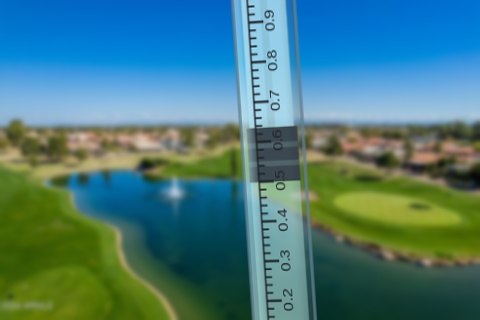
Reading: 0.5 mL
